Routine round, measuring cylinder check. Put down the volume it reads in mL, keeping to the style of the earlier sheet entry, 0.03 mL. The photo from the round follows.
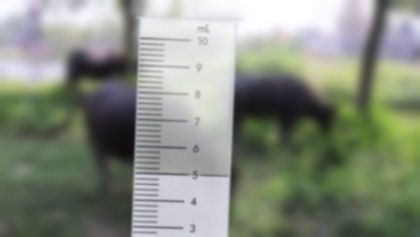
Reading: 5 mL
